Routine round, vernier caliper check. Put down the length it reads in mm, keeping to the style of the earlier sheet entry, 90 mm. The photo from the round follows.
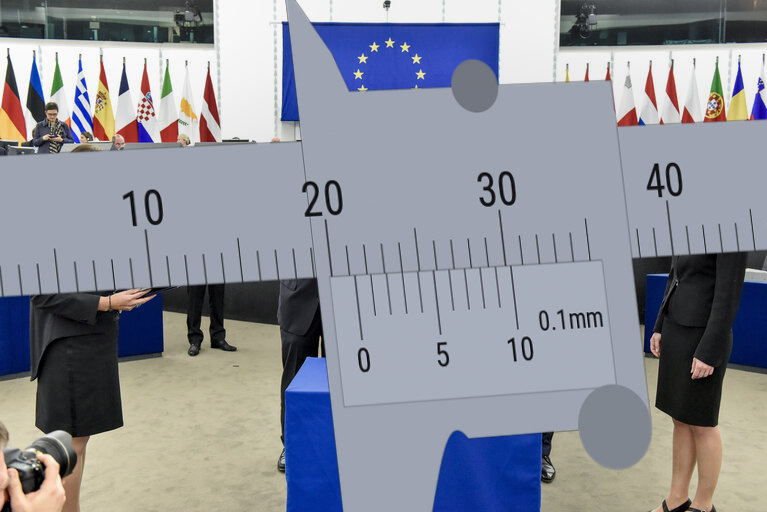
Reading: 21.3 mm
